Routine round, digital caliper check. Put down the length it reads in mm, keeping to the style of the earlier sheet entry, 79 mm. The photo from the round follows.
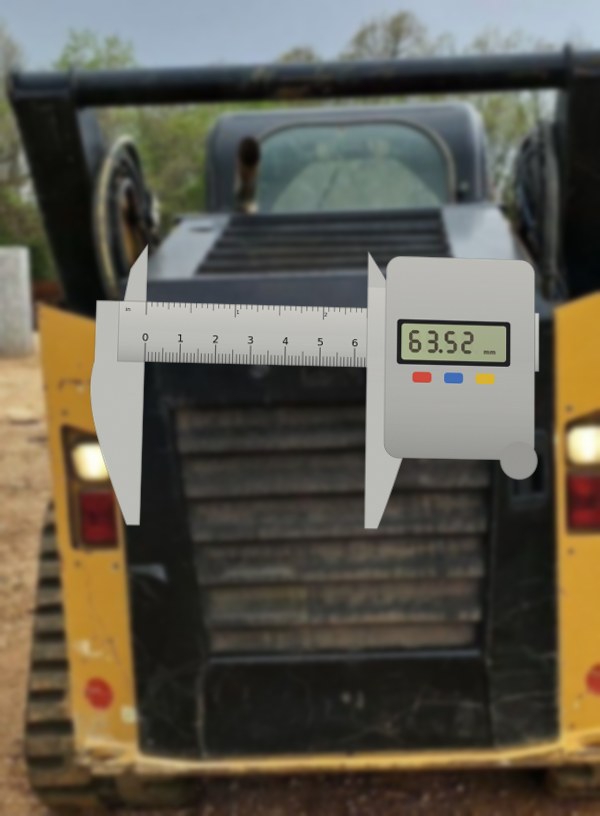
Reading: 63.52 mm
